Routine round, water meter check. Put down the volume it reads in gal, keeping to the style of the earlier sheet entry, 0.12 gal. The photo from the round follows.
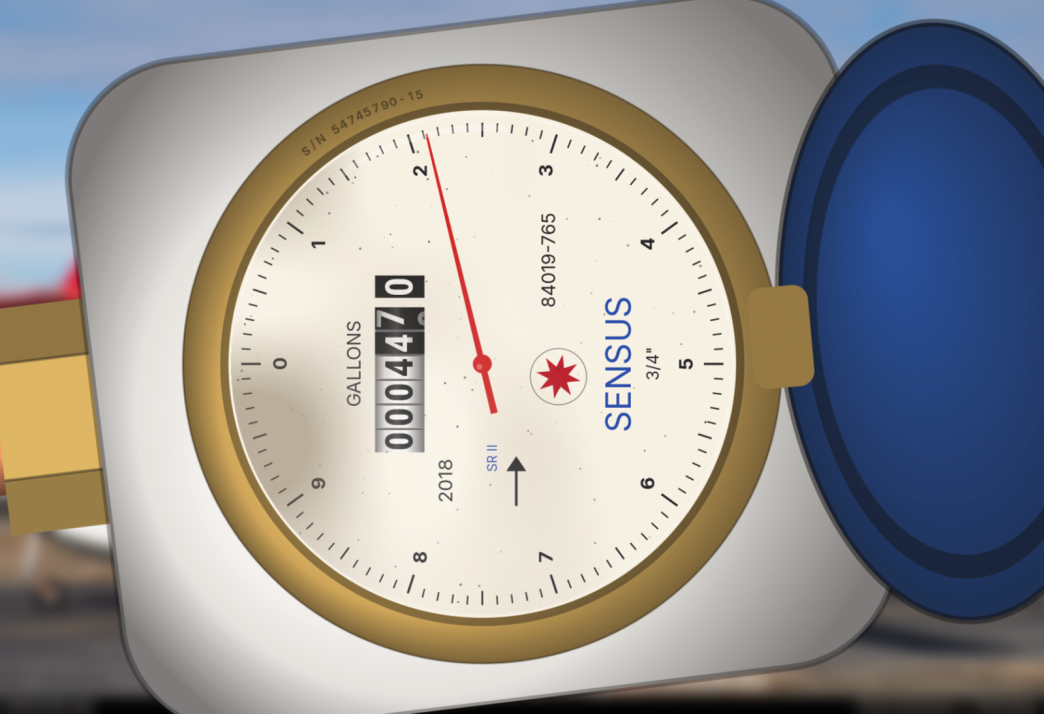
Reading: 4472.1 gal
